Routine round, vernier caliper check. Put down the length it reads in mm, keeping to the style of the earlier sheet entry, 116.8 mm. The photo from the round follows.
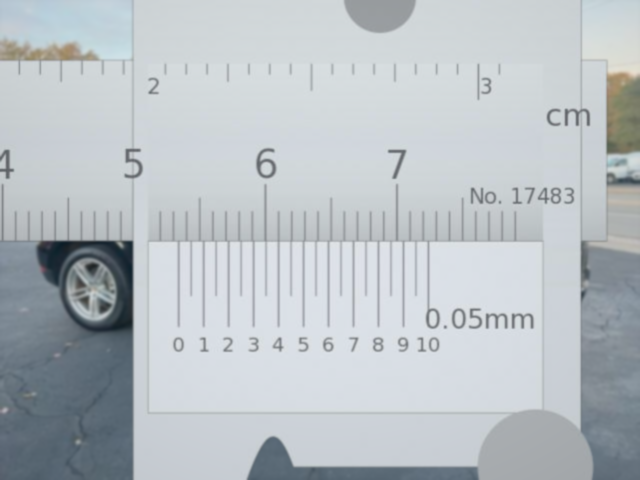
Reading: 53.4 mm
